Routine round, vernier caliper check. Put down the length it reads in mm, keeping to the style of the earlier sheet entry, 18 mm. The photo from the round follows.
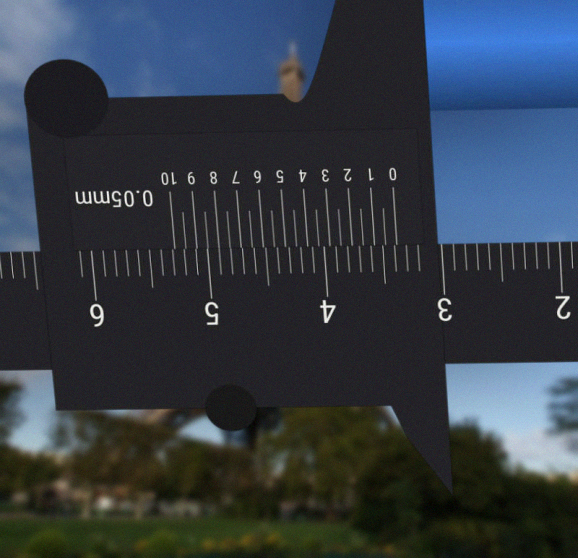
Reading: 33.8 mm
